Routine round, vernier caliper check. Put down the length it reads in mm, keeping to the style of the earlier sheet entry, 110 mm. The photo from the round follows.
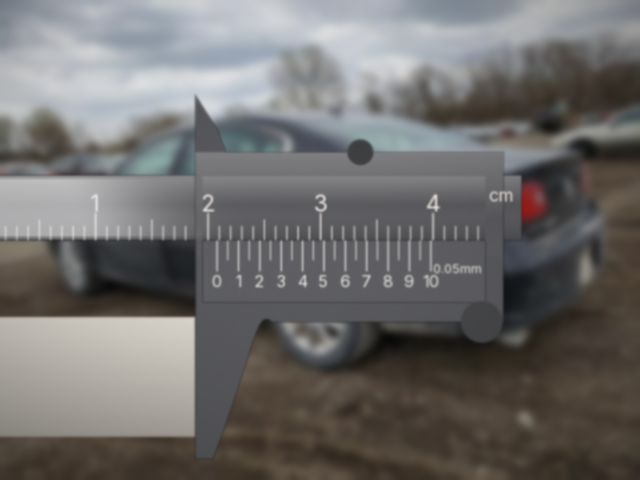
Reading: 20.8 mm
